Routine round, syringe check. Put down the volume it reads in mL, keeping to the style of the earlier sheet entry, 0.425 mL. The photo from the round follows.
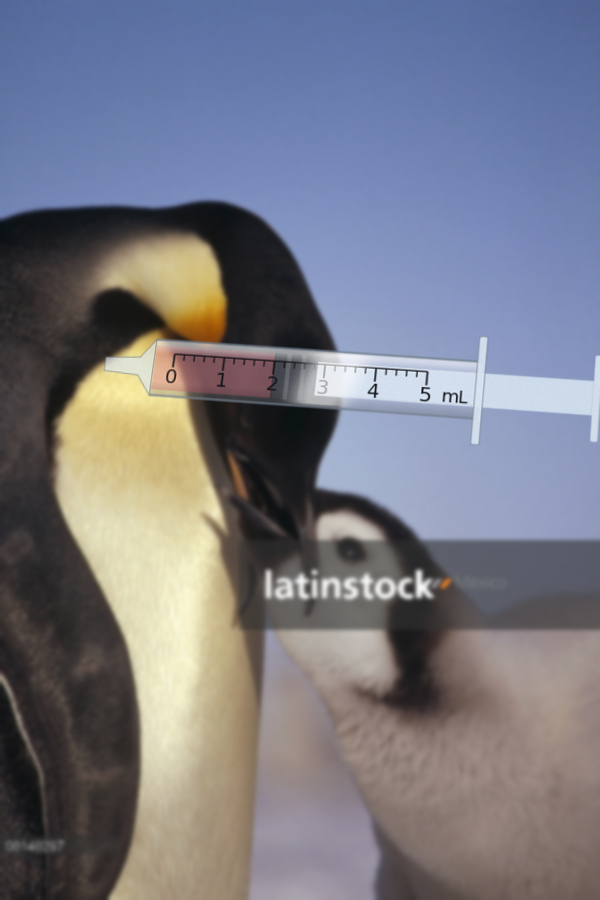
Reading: 2 mL
